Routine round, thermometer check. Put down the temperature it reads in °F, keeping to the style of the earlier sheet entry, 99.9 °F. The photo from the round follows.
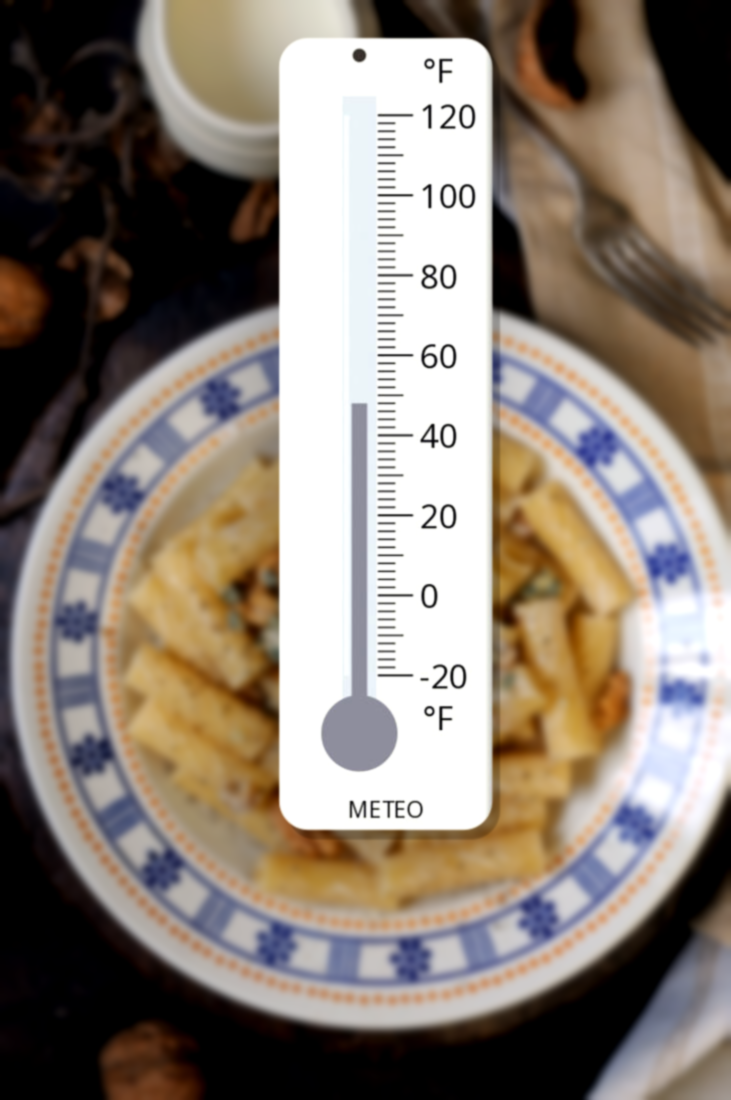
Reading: 48 °F
